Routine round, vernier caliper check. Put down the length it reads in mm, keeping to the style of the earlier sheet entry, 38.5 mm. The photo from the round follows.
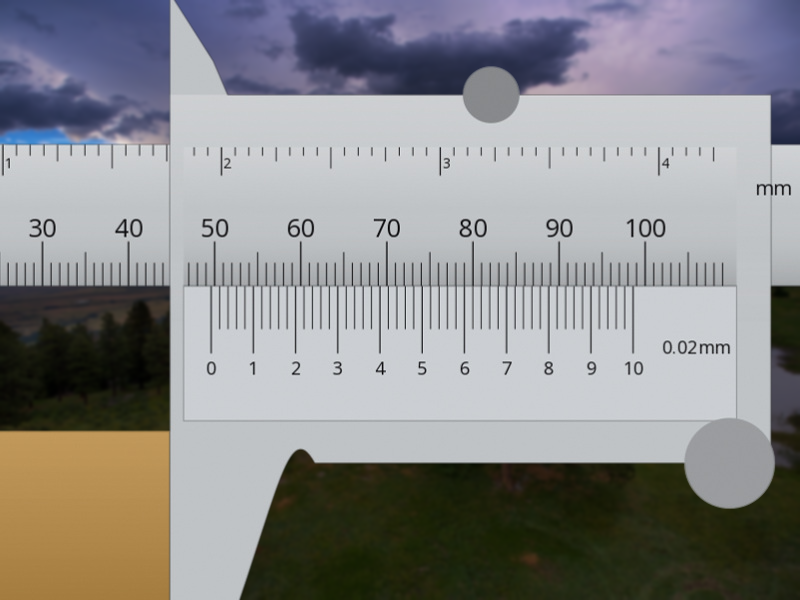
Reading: 49.6 mm
